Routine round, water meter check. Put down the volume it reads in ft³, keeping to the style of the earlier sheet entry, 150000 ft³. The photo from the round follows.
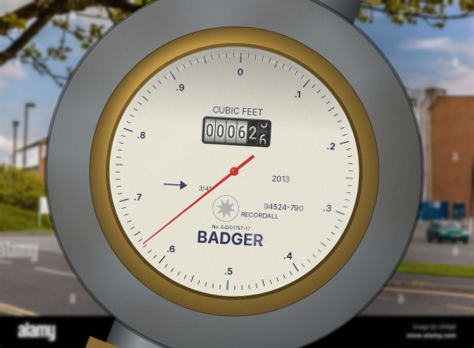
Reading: 625.63 ft³
